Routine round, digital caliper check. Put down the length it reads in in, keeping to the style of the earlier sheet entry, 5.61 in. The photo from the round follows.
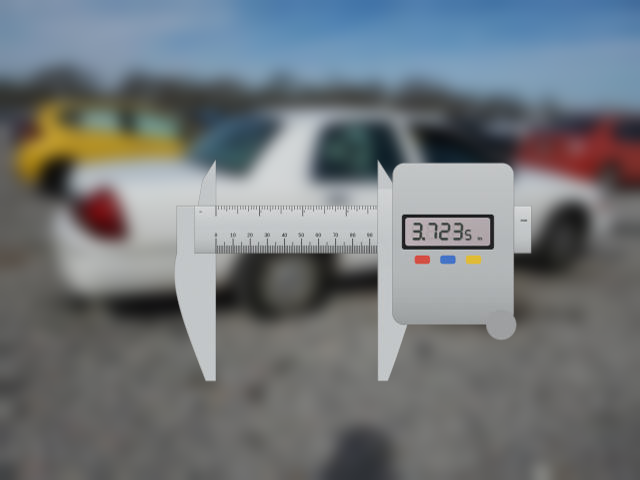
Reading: 3.7235 in
